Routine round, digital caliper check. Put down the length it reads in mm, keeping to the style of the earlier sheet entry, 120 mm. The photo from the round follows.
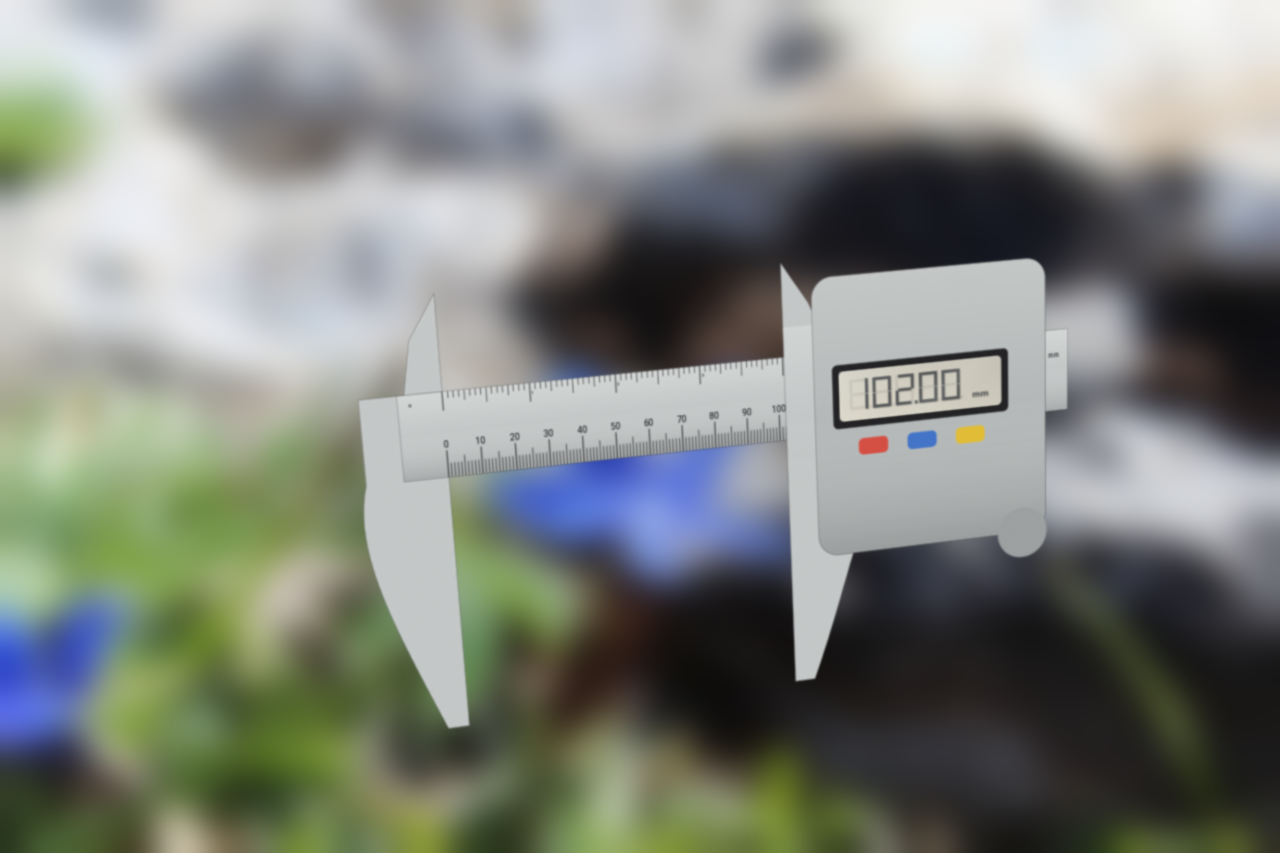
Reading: 102.00 mm
